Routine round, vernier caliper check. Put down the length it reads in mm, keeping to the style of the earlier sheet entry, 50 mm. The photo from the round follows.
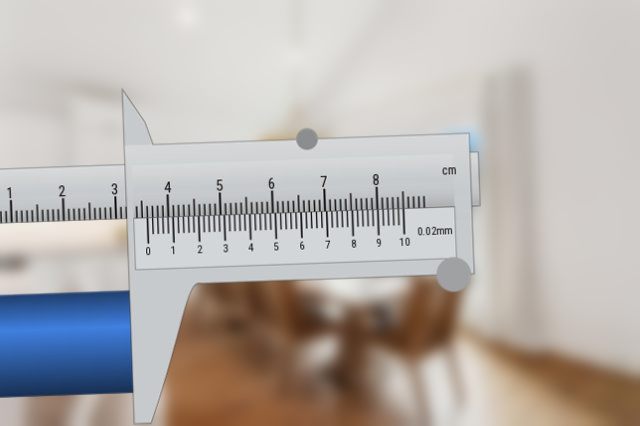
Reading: 36.0 mm
